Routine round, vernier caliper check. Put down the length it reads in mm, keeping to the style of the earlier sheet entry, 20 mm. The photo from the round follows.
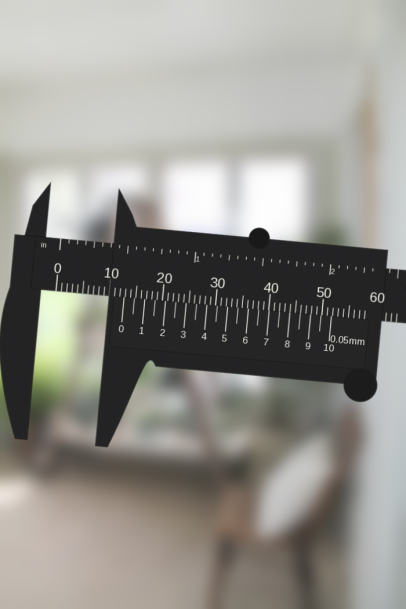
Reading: 12.8 mm
